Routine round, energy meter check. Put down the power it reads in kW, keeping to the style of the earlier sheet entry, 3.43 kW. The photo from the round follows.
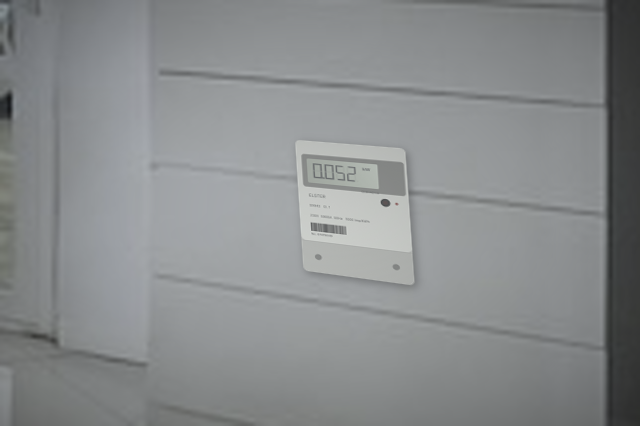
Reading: 0.052 kW
